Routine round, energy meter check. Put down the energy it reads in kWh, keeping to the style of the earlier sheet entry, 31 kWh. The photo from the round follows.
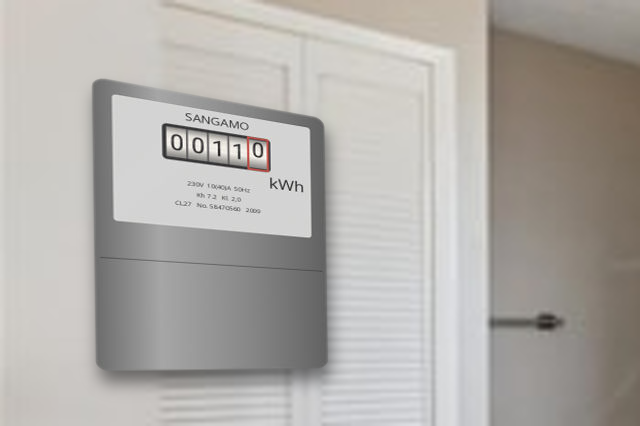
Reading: 11.0 kWh
